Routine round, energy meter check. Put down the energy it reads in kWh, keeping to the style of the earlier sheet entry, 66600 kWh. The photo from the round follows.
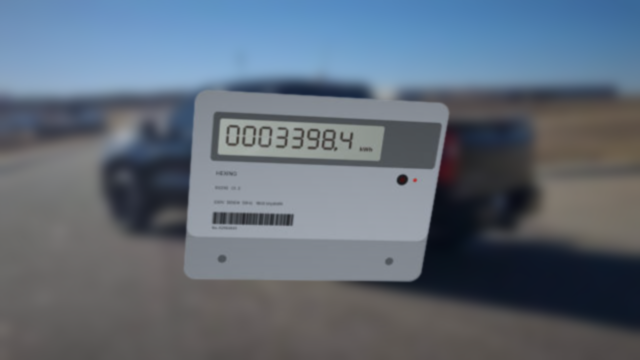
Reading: 3398.4 kWh
